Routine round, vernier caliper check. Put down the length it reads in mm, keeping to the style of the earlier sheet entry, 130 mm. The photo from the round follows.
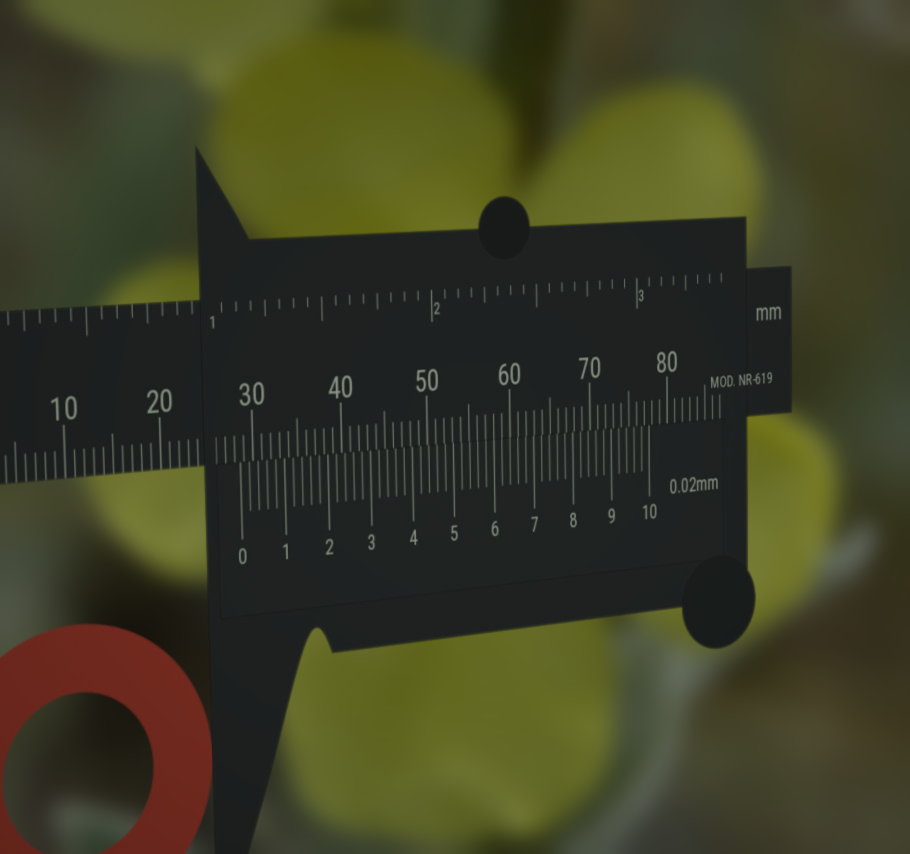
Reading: 28.6 mm
